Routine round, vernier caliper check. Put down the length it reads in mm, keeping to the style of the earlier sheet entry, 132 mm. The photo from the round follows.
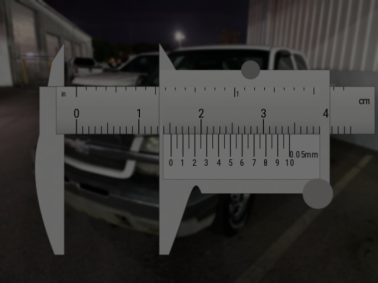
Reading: 15.2 mm
